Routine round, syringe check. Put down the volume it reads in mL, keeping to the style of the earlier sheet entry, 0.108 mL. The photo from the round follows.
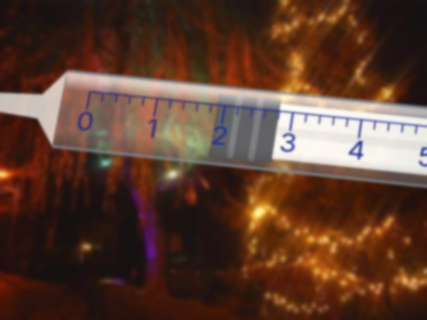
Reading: 1.9 mL
